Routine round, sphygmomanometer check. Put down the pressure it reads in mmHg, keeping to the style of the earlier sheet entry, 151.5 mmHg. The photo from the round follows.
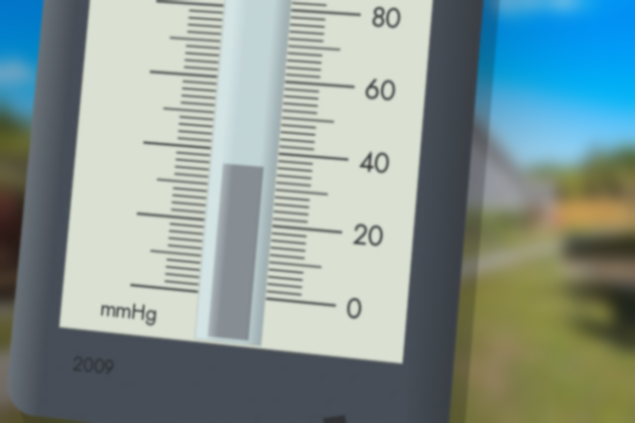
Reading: 36 mmHg
